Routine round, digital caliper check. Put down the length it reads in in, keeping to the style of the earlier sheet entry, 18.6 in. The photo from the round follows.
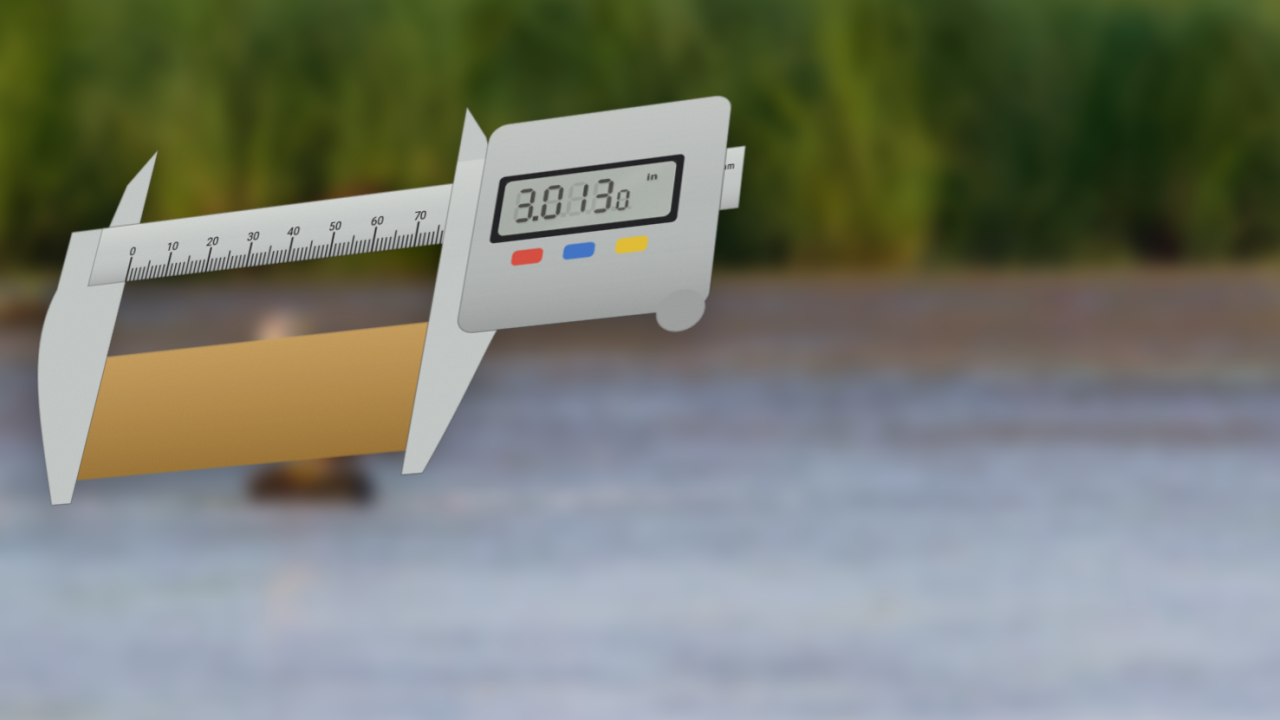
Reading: 3.0130 in
